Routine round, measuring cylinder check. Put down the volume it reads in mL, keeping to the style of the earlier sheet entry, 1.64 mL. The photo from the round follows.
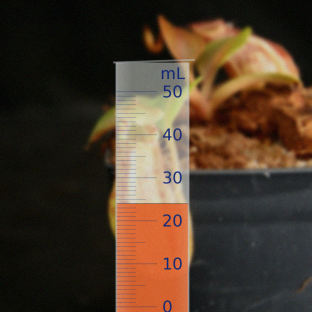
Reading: 24 mL
